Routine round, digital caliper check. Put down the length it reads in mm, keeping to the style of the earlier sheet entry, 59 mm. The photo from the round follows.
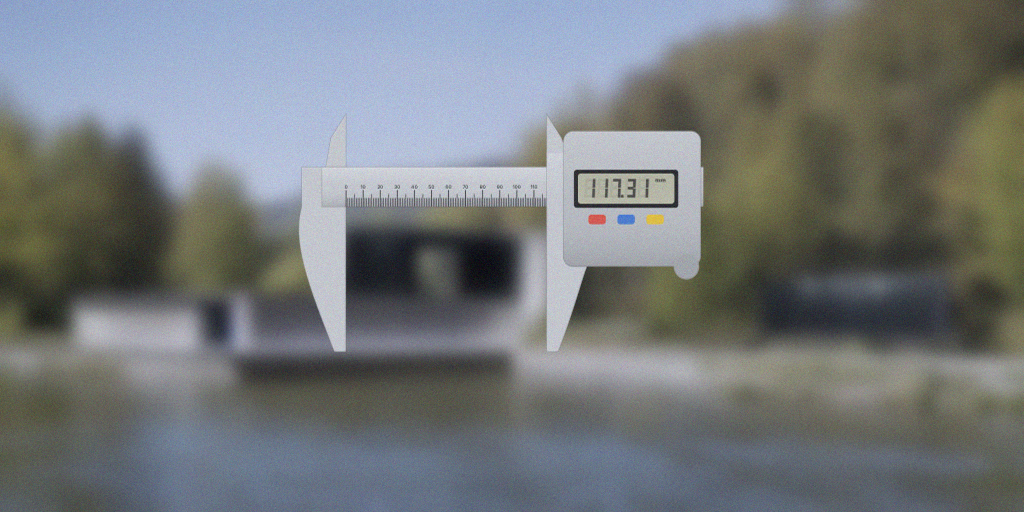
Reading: 117.31 mm
